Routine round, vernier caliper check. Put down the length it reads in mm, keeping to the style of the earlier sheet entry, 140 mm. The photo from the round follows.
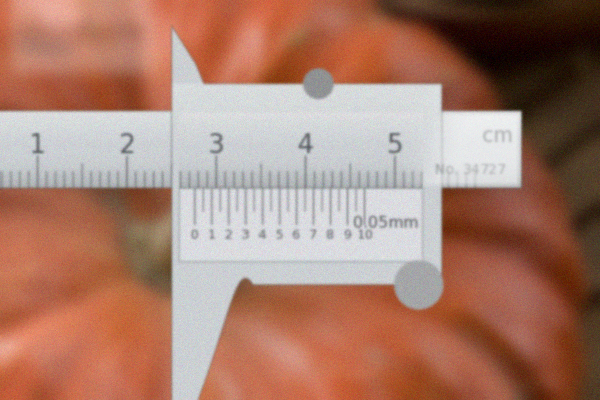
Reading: 27.6 mm
